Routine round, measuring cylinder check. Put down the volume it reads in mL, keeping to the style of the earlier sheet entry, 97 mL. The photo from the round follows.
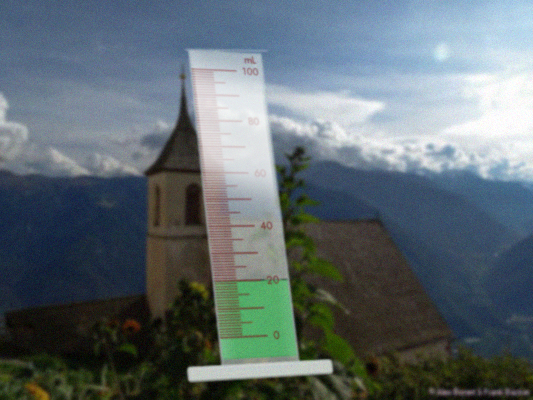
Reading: 20 mL
